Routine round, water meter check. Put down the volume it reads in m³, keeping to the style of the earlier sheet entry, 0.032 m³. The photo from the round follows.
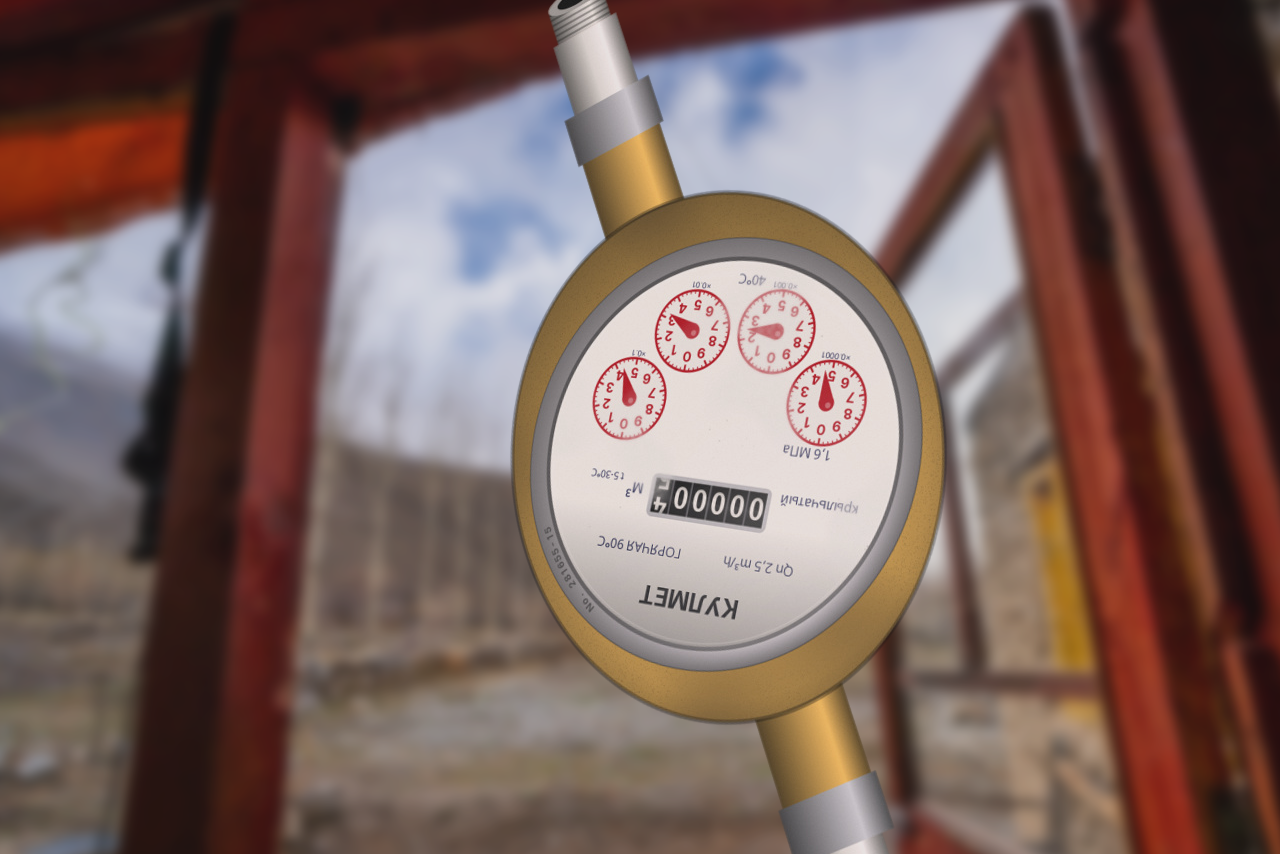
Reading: 4.4324 m³
